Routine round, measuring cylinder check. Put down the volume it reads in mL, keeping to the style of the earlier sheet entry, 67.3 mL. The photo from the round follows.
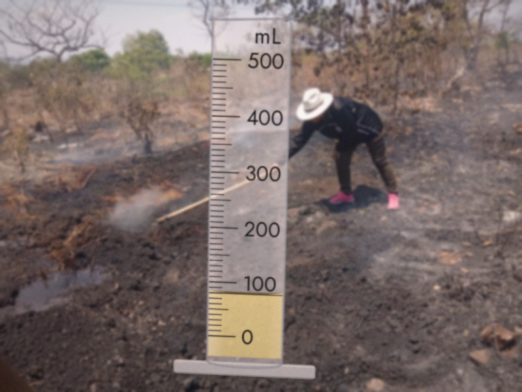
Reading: 80 mL
